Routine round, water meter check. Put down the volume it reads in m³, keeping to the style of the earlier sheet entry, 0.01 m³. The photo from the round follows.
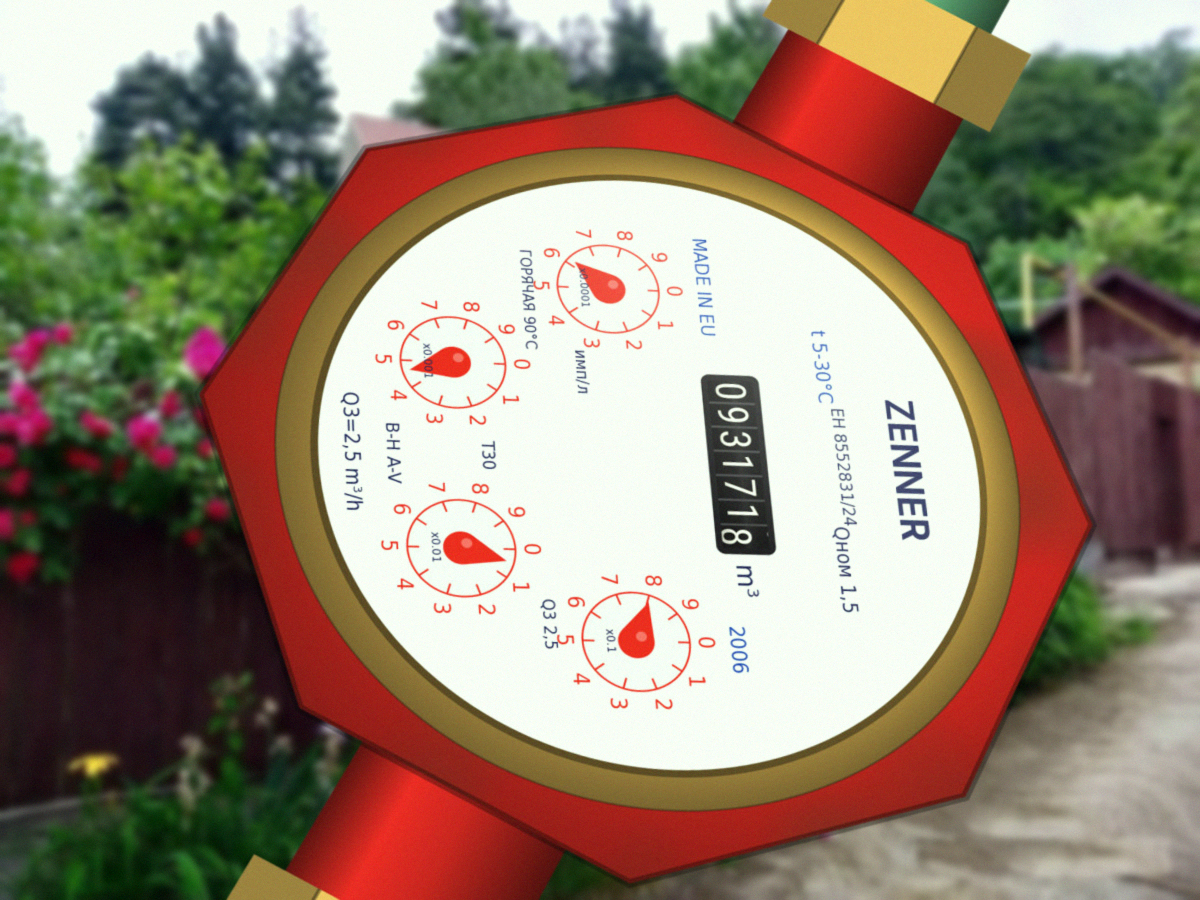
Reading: 931717.8046 m³
